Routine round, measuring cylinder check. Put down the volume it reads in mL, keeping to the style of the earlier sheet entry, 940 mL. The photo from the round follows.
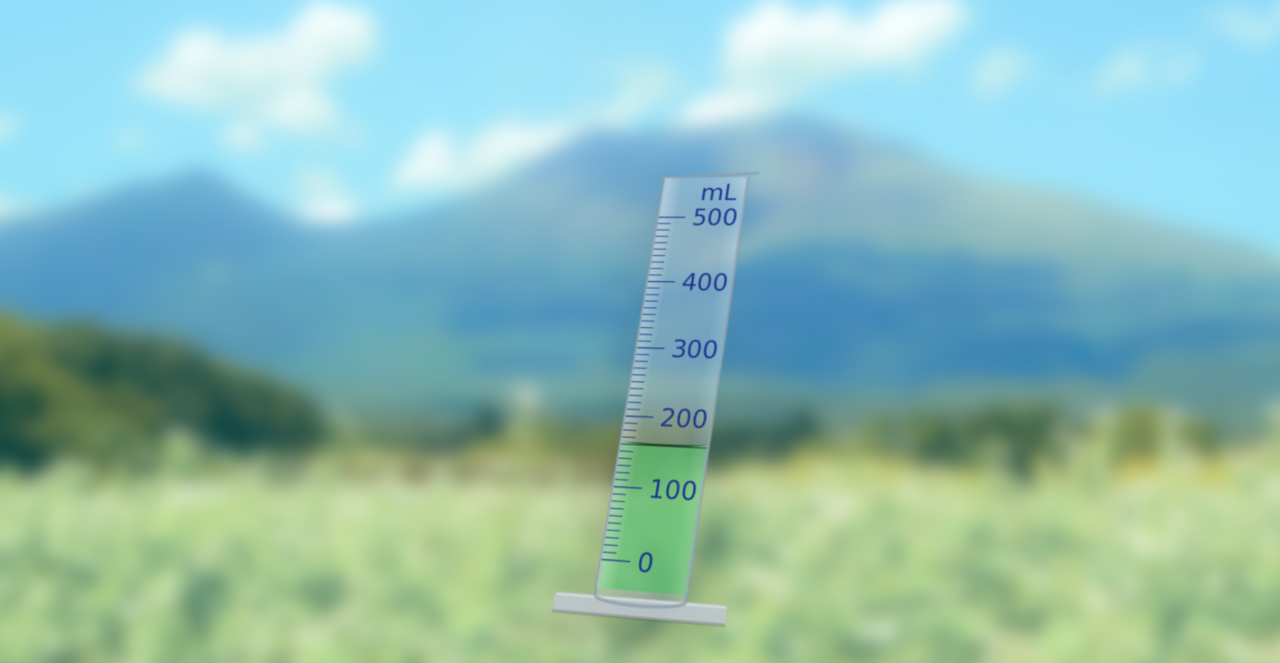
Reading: 160 mL
